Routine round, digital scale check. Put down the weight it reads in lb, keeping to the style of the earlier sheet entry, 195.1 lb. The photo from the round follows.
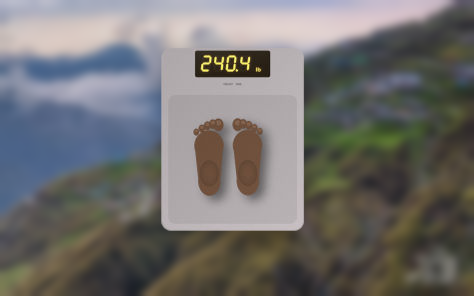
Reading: 240.4 lb
